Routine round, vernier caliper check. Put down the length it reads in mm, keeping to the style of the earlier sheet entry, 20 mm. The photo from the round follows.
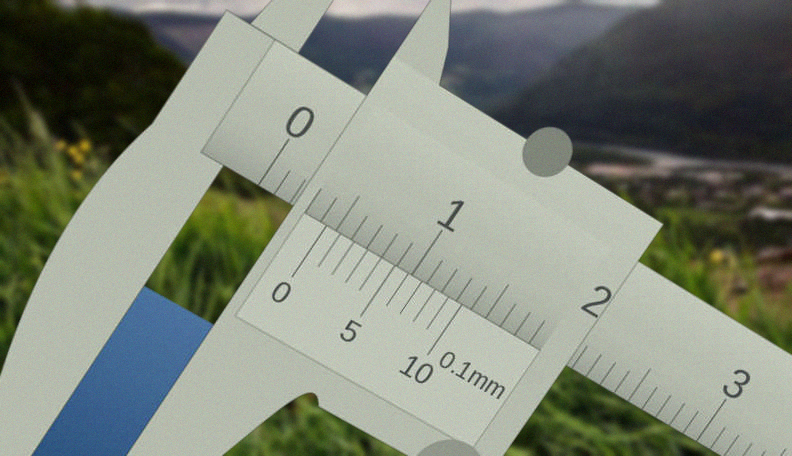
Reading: 4.4 mm
